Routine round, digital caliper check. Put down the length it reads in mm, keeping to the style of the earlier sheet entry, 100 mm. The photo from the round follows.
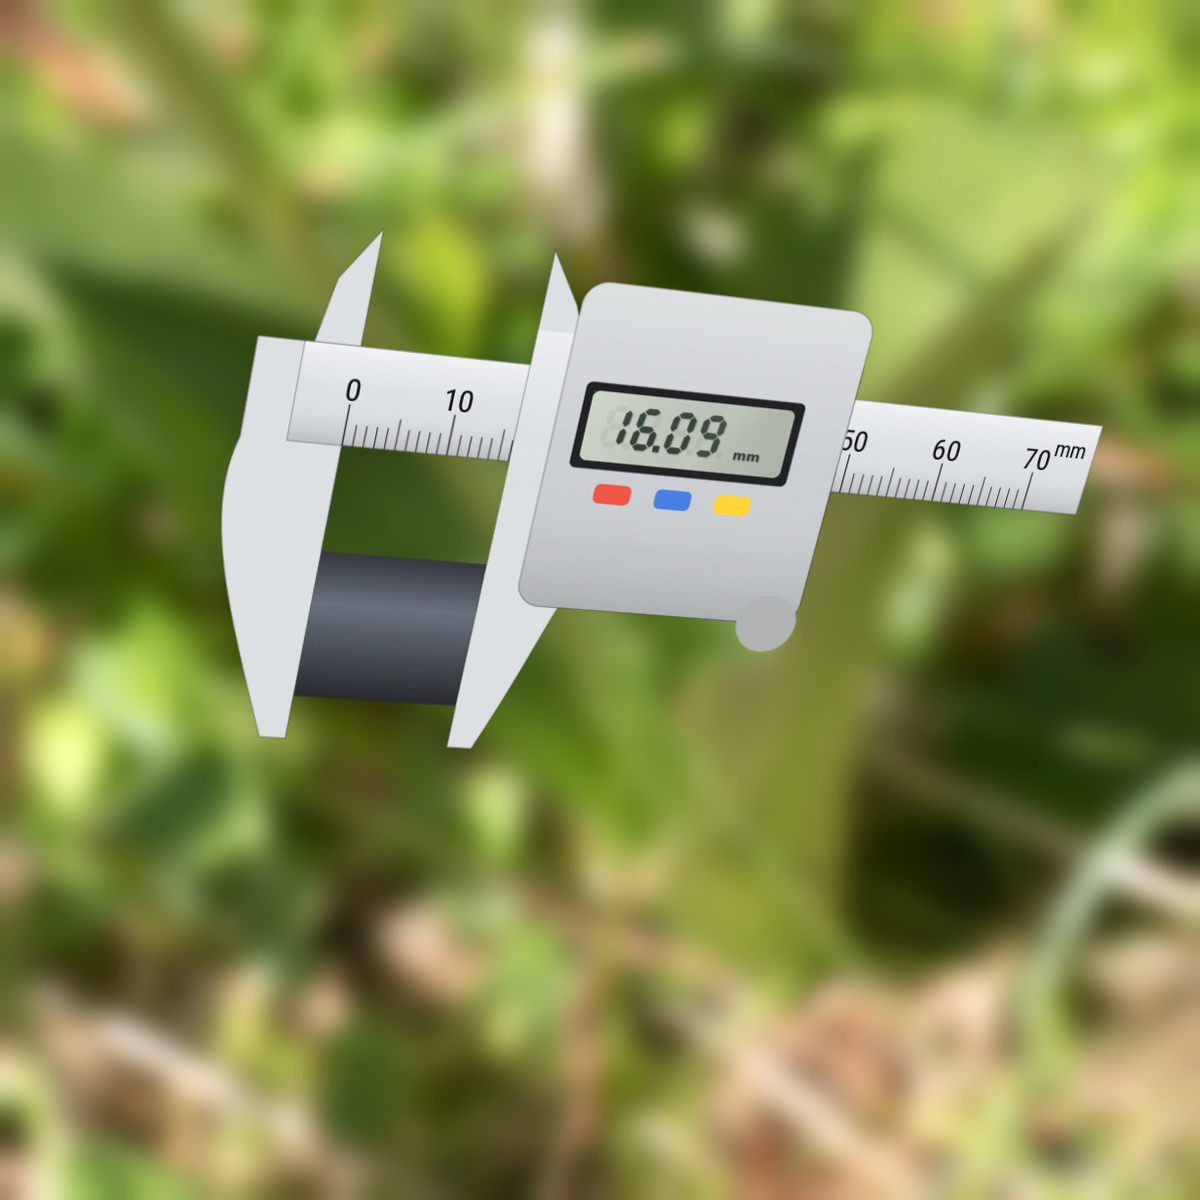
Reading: 16.09 mm
